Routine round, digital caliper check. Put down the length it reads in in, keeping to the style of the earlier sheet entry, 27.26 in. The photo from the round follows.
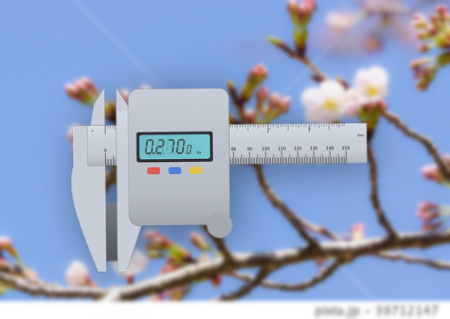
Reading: 0.2700 in
